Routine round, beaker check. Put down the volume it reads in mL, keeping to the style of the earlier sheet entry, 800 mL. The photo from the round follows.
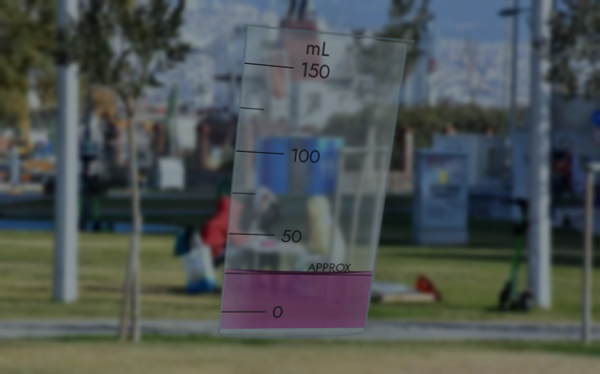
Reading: 25 mL
